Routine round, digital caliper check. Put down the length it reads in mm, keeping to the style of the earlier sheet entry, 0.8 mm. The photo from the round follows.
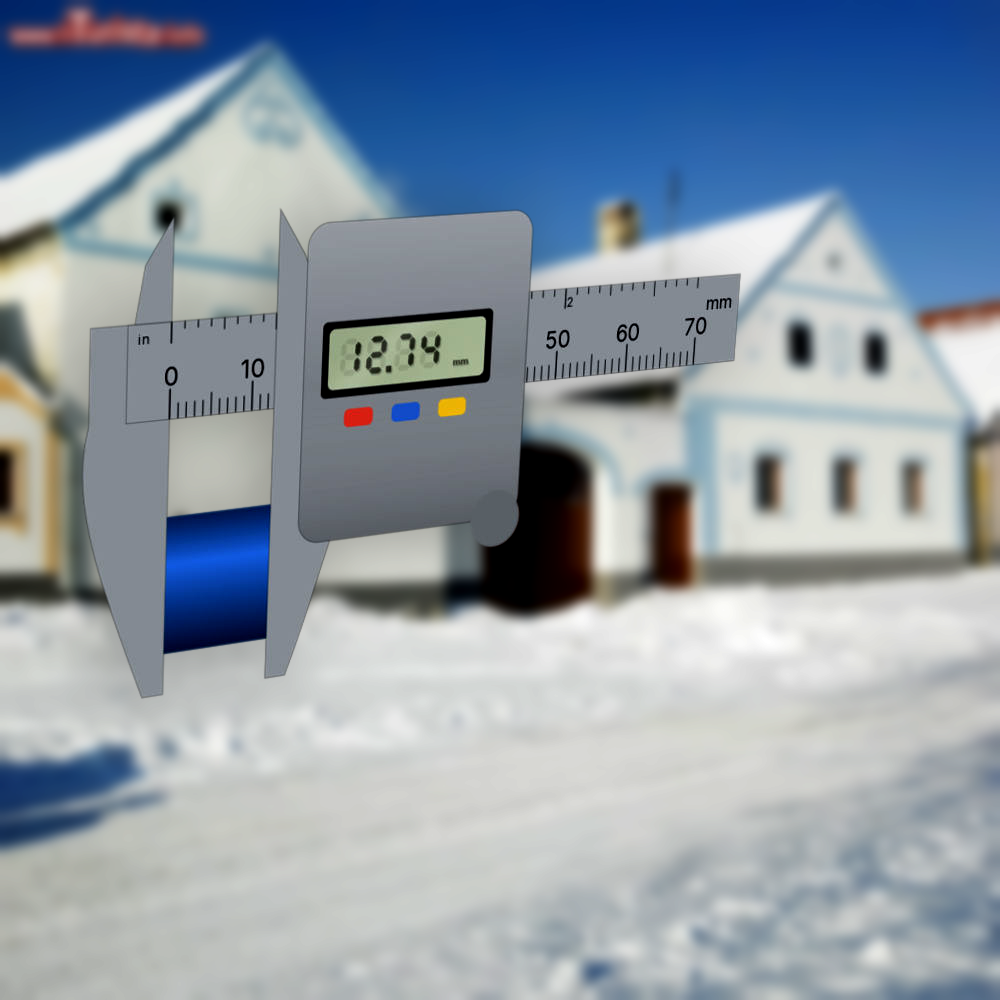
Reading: 12.74 mm
